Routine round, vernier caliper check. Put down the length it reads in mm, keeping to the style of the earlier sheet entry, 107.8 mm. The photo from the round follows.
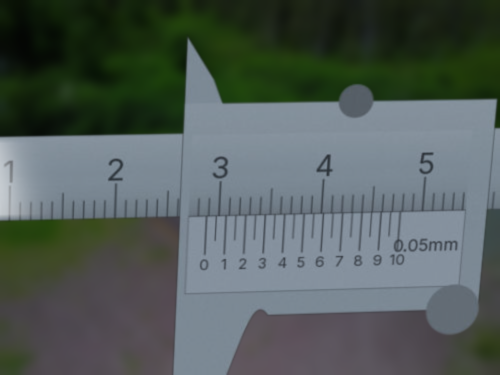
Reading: 28.8 mm
